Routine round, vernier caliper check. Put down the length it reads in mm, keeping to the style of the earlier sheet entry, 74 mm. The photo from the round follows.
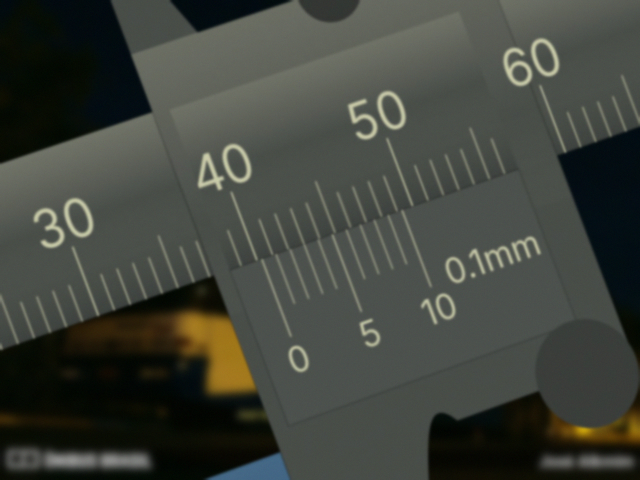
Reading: 40.3 mm
